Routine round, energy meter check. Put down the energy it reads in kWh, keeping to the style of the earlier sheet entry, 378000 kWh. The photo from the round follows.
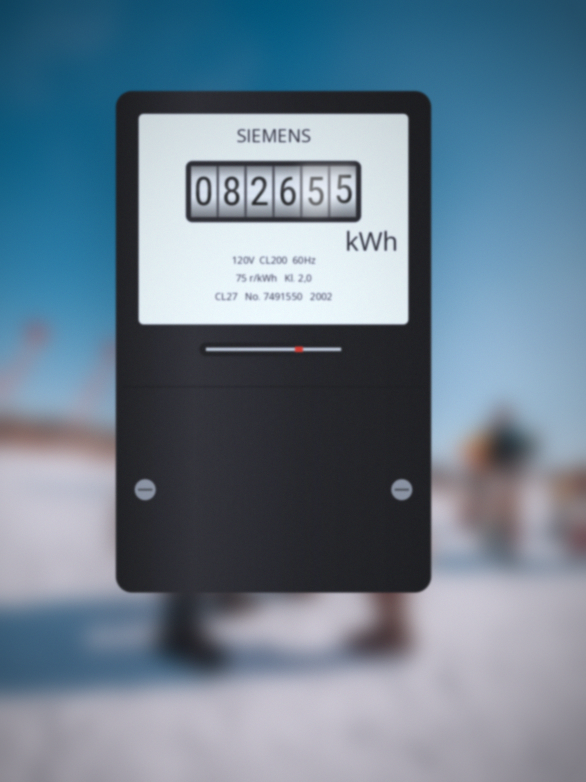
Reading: 82655 kWh
